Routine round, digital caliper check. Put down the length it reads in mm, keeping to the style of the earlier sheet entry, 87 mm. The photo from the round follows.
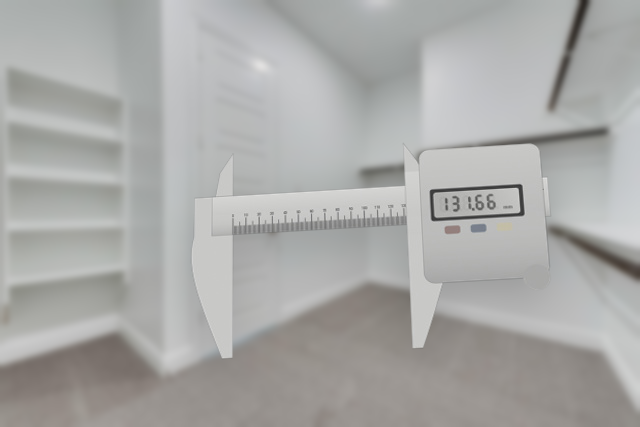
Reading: 131.66 mm
